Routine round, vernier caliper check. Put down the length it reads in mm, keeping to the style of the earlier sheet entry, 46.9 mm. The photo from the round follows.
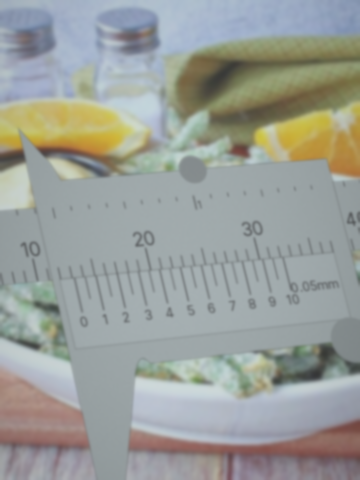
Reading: 13.2 mm
